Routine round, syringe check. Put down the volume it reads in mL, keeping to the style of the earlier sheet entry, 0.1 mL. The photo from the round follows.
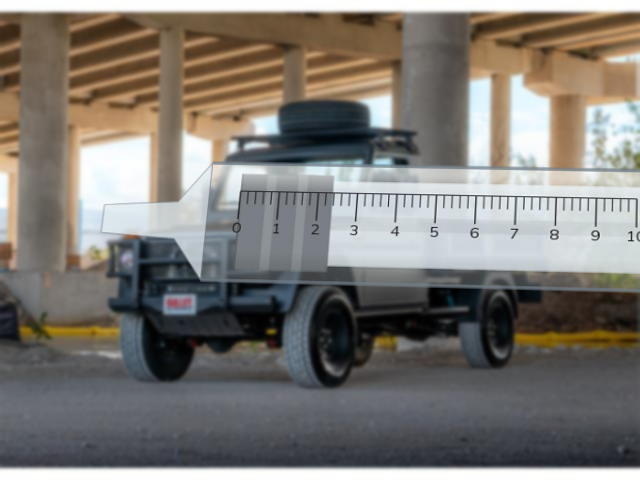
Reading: 0 mL
